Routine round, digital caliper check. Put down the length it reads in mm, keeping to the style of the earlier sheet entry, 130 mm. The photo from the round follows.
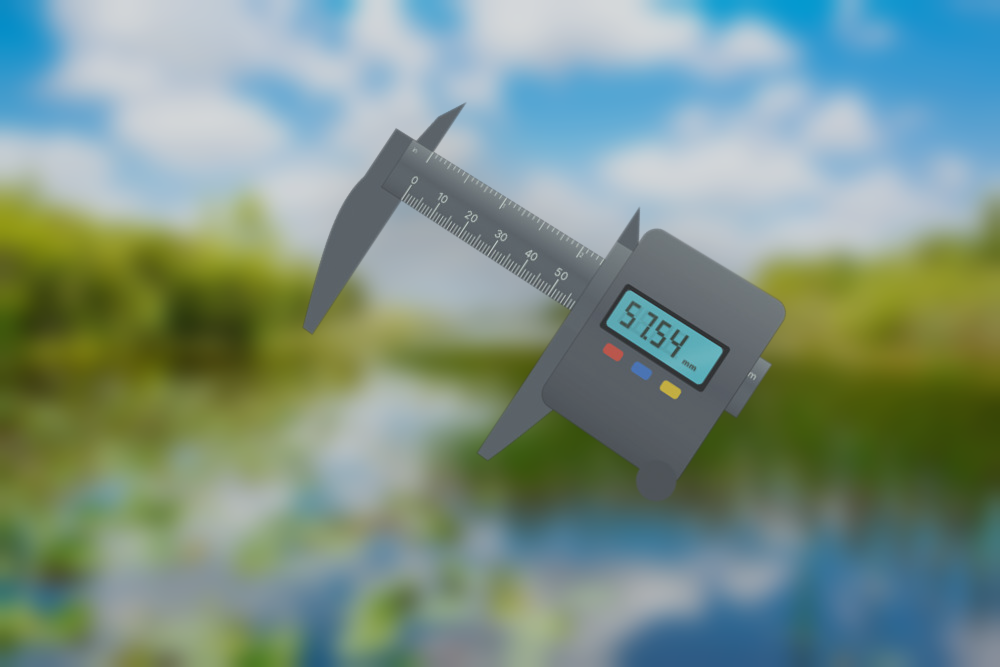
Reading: 57.54 mm
